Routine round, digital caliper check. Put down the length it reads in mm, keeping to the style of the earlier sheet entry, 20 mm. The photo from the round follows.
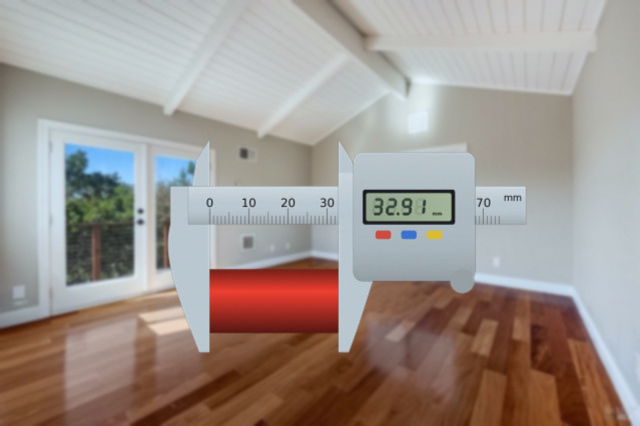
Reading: 32.91 mm
